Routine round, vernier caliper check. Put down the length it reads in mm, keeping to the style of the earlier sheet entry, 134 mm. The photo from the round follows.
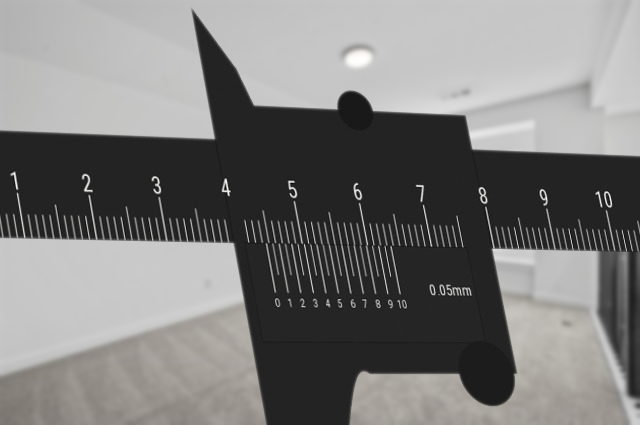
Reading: 44.6 mm
